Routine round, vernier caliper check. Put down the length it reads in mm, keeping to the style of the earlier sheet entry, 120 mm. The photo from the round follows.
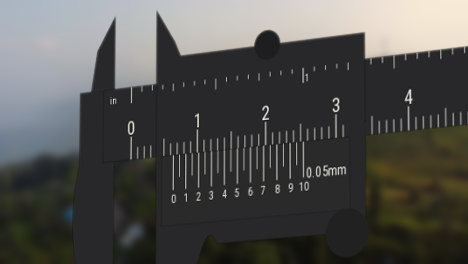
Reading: 6.4 mm
